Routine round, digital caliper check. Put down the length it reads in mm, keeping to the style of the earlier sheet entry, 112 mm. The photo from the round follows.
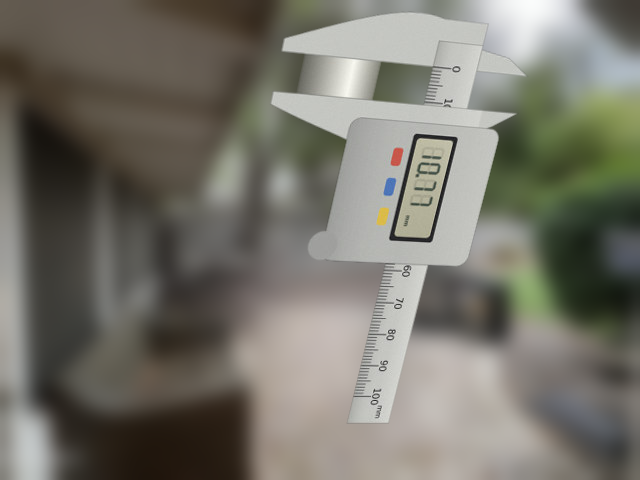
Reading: 10.77 mm
